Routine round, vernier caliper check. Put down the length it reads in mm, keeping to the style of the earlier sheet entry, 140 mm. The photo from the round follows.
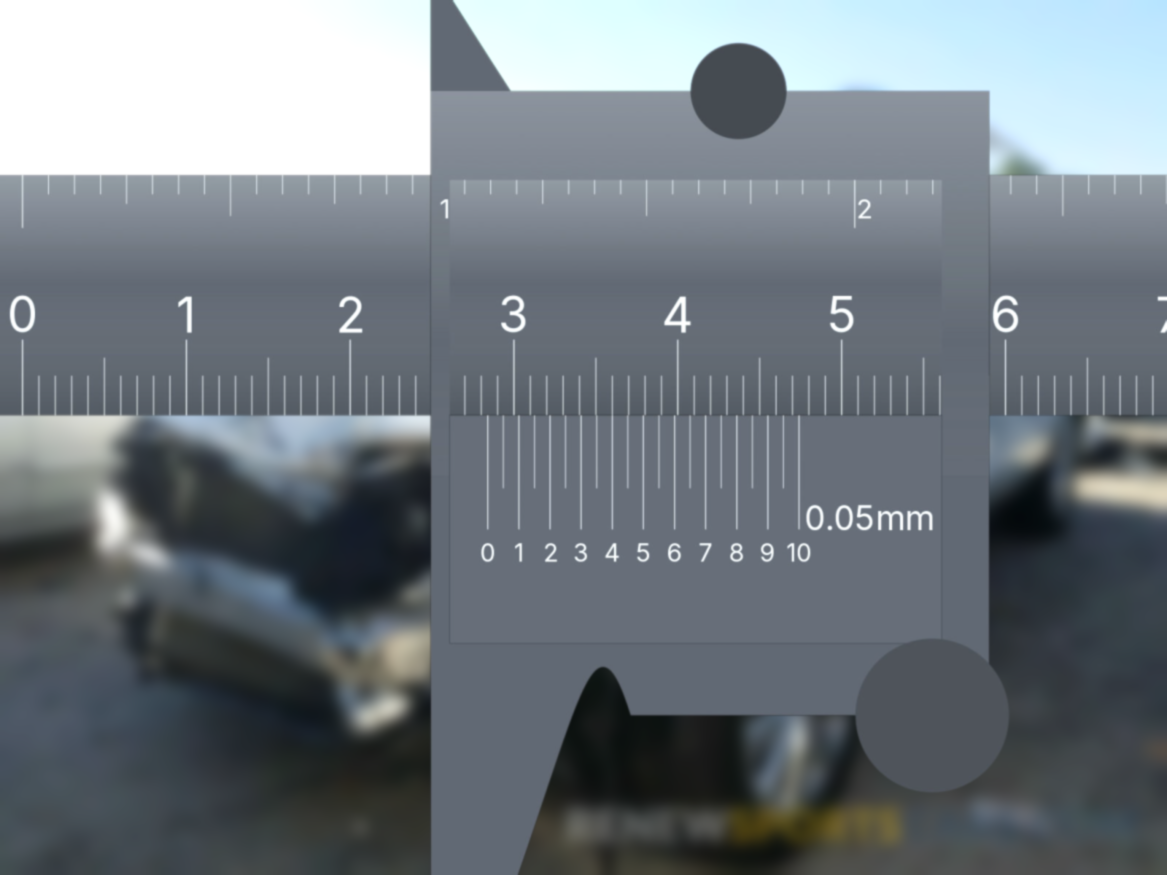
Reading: 28.4 mm
